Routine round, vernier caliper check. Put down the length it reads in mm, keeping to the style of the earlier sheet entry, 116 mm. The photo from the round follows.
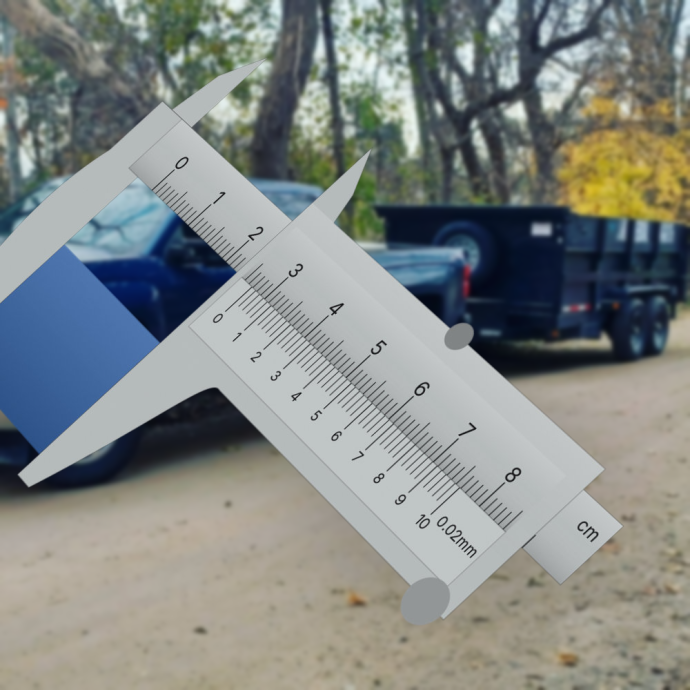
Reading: 26.8 mm
